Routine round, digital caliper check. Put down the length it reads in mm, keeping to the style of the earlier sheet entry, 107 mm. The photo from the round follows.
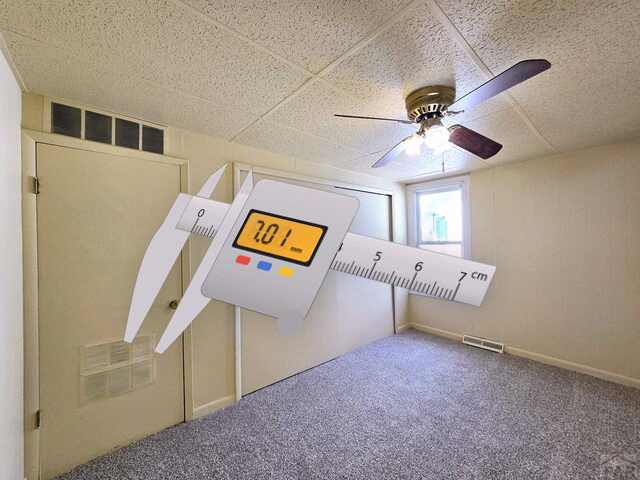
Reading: 7.01 mm
